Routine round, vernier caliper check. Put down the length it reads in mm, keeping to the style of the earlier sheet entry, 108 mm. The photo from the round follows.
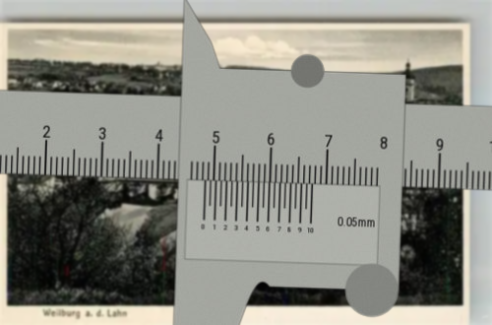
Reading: 48.5 mm
